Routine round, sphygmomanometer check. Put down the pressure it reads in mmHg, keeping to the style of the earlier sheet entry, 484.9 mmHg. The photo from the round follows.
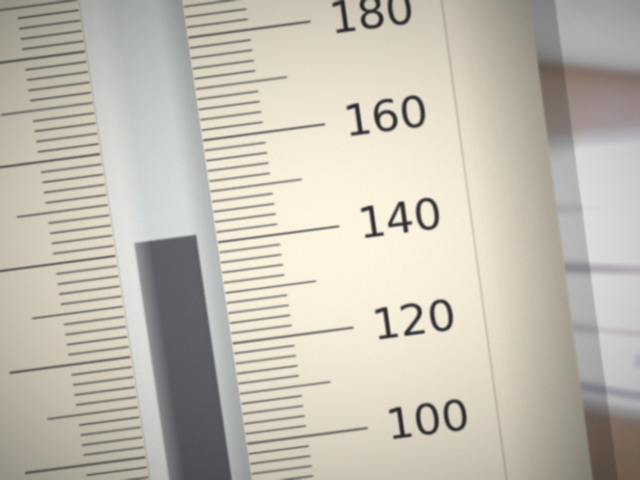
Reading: 142 mmHg
